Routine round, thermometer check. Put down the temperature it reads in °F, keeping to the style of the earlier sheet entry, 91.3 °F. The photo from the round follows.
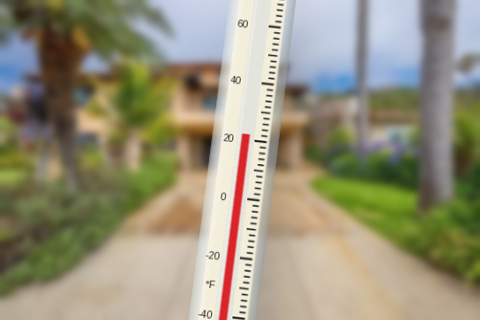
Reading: 22 °F
